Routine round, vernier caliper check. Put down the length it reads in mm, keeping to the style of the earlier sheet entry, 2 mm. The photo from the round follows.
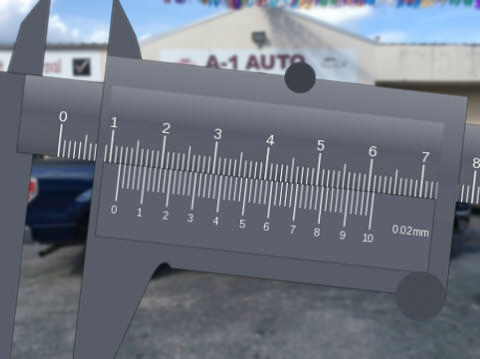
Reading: 12.0 mm
